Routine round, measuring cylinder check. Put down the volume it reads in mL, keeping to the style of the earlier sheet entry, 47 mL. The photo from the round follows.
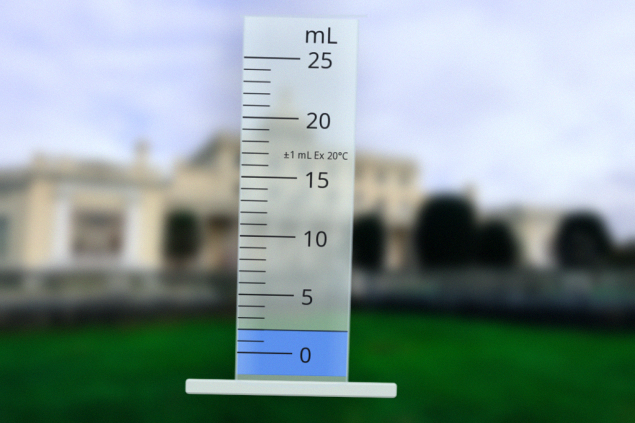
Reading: 2 mL
